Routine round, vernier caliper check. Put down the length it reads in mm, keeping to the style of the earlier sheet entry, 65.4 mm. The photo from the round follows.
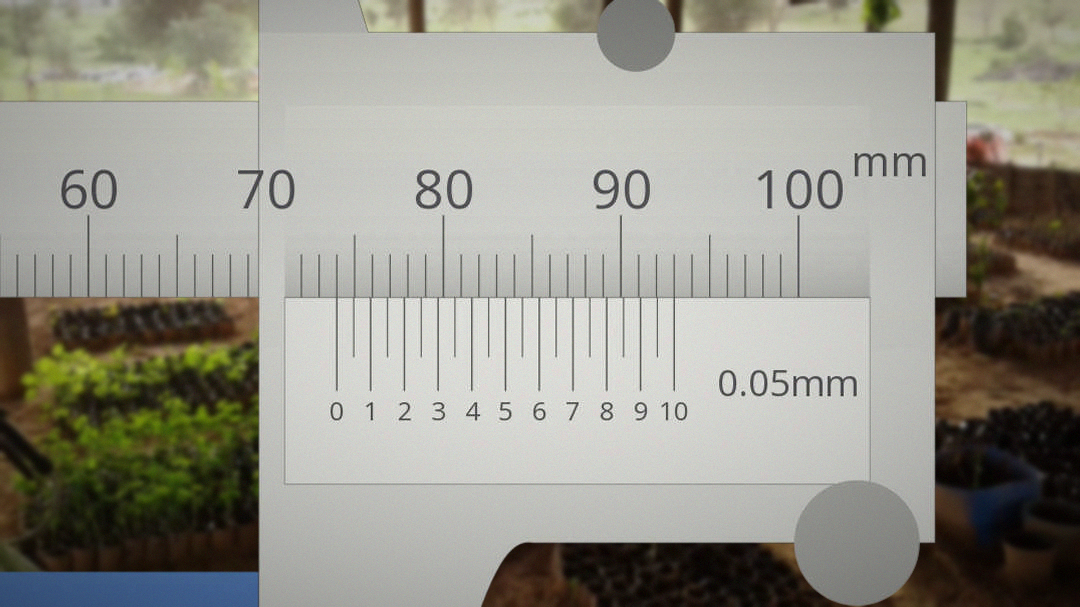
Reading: 74.0 mm
